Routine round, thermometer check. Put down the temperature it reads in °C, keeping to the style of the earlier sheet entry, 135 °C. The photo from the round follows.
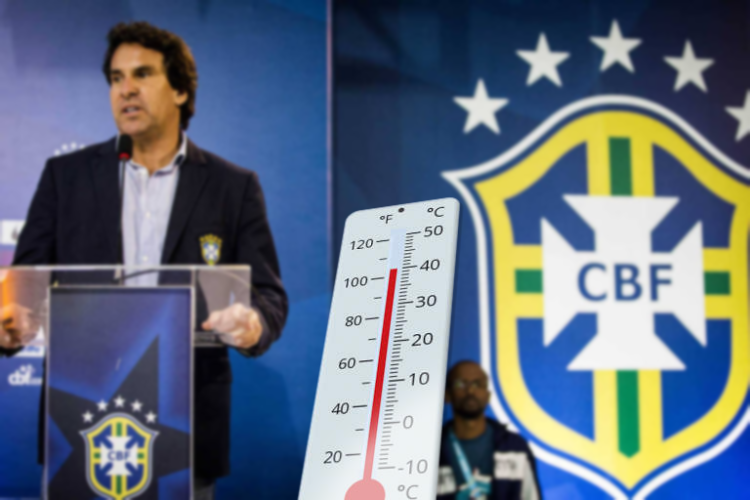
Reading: 40 °C
